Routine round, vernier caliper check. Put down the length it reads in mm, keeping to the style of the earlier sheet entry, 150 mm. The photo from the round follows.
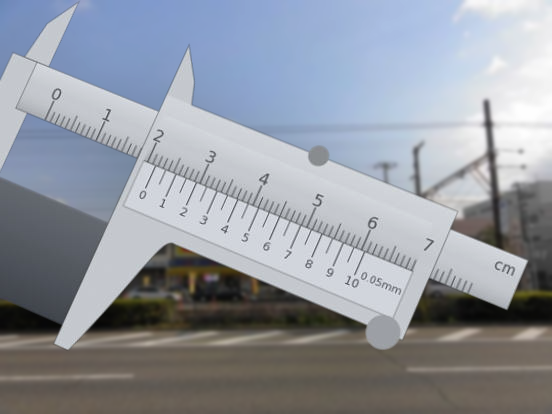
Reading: 21.6 mm
